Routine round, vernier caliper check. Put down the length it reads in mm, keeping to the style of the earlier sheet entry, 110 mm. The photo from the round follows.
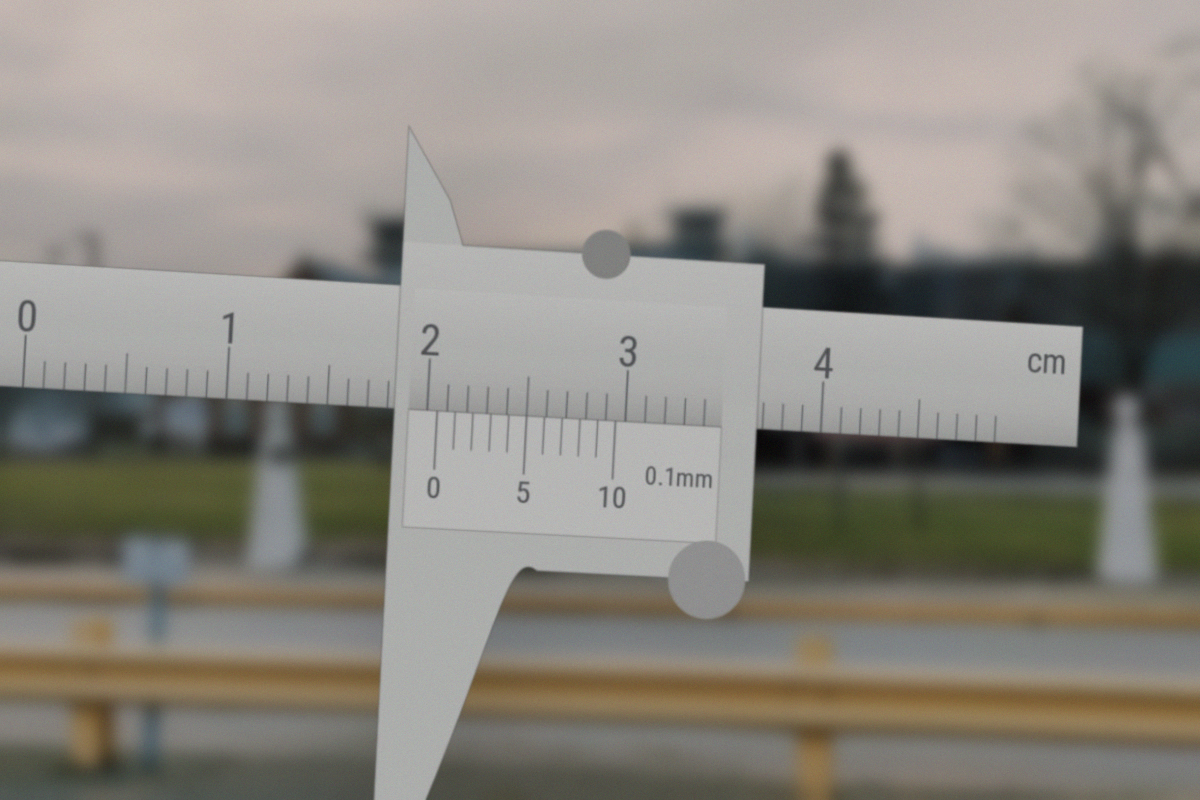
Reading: 20.5 mm
